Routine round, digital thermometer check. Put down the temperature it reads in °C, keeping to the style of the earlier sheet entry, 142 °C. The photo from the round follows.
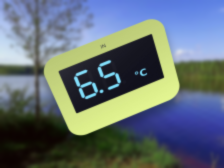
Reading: 6.5 °C
